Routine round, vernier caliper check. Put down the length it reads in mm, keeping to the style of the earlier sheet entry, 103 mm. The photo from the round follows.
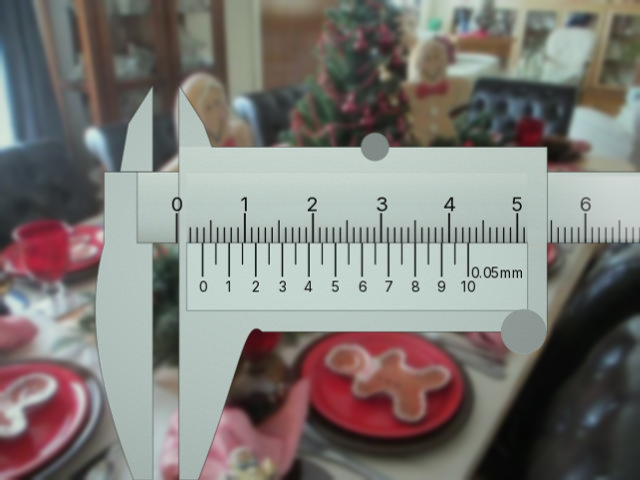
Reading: 3.8 mm
